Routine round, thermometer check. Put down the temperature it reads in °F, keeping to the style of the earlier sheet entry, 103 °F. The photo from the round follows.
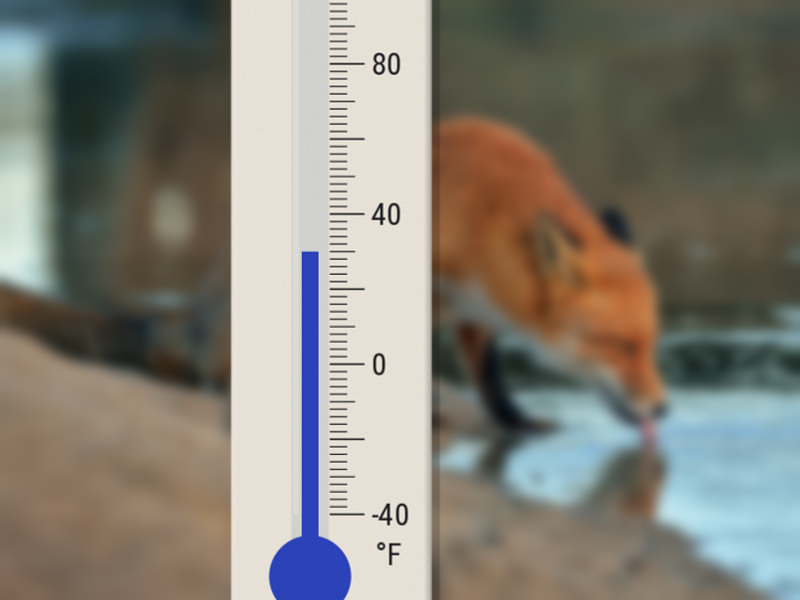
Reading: 30 °F
